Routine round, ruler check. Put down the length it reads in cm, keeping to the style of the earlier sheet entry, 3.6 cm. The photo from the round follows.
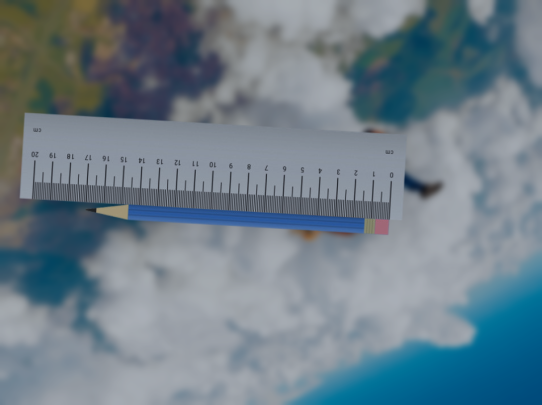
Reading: 17 cm
